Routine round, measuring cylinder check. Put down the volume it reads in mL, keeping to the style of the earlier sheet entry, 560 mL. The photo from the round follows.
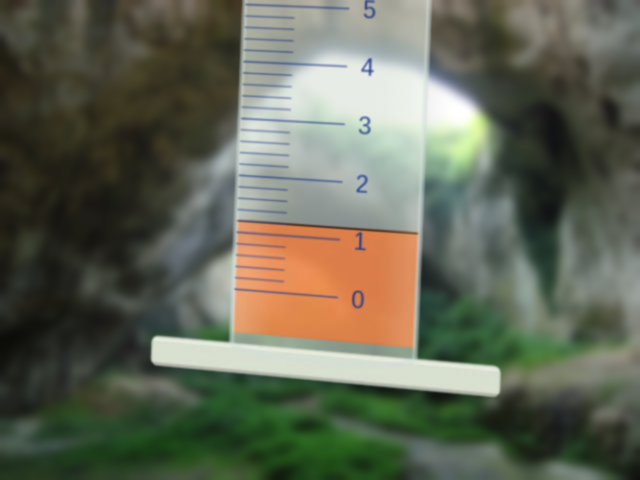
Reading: 1.2 mL
